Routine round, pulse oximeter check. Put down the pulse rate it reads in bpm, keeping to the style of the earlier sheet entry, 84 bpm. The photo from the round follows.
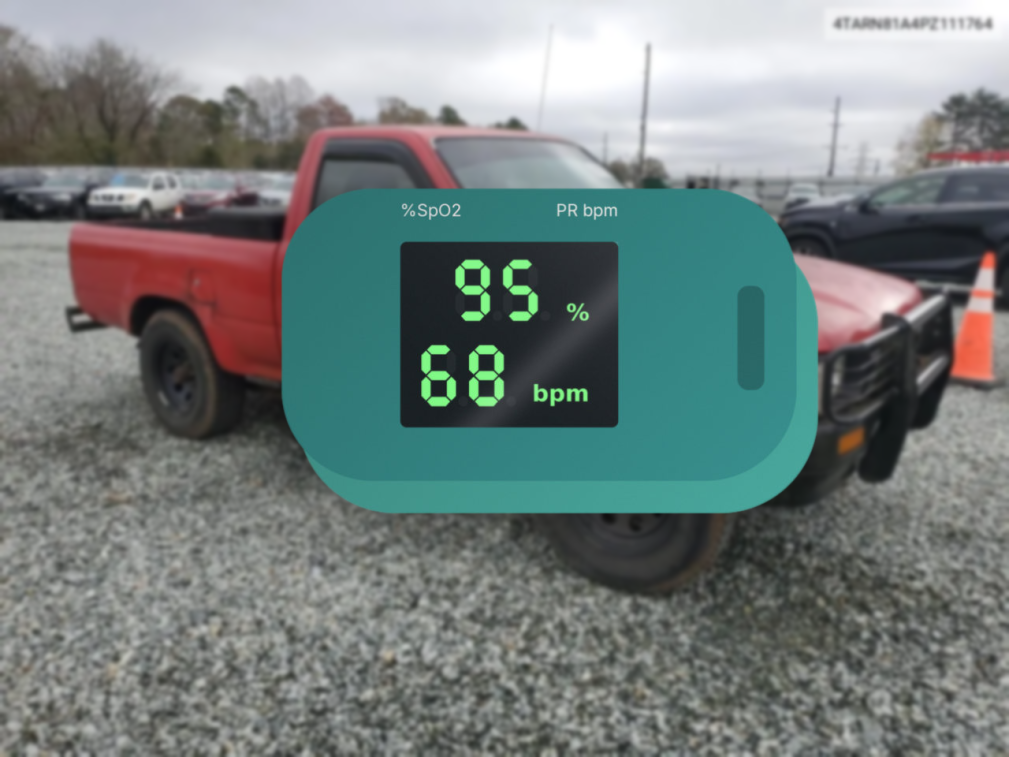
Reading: 68 bpm
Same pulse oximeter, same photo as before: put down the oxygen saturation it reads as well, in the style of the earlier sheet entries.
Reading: 95 %
